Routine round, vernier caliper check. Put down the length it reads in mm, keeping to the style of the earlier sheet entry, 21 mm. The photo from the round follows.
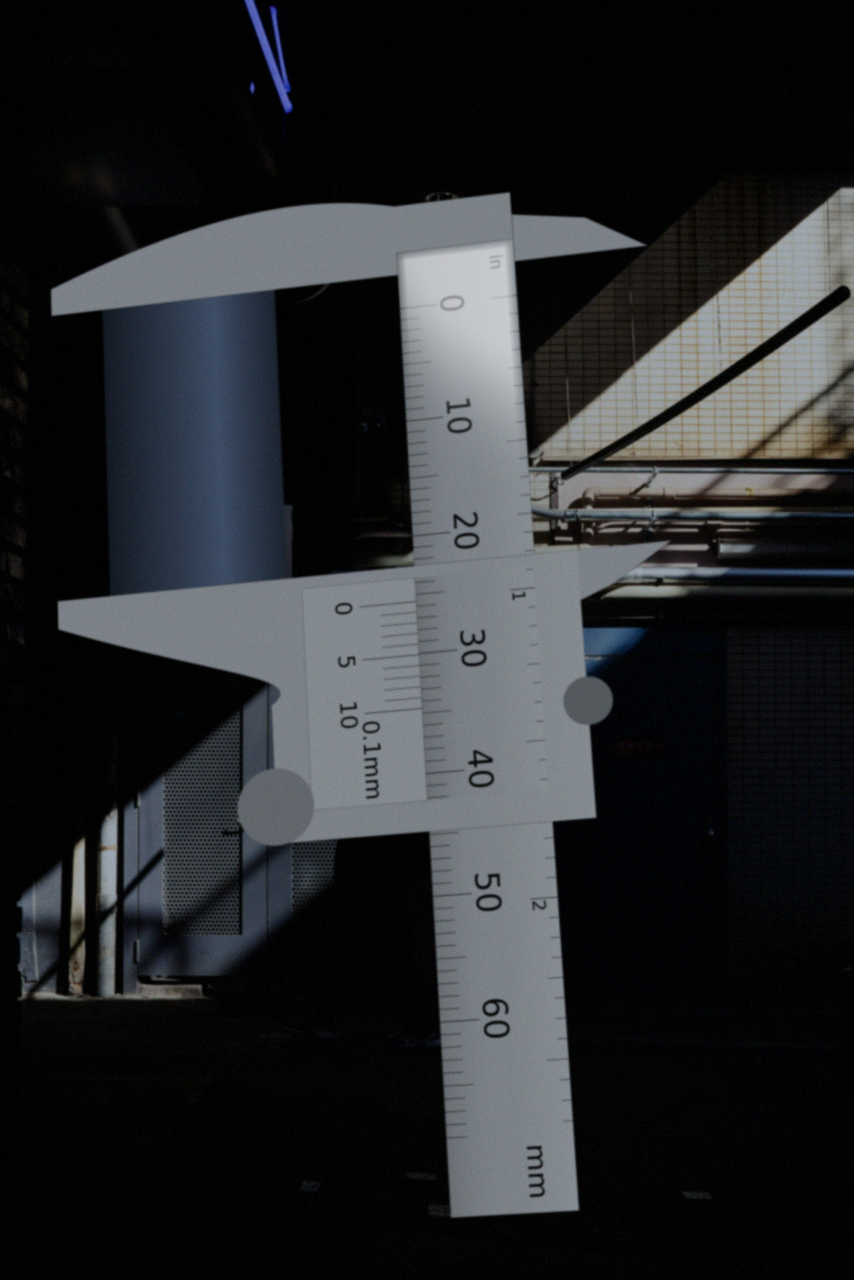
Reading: 25.6 mm
